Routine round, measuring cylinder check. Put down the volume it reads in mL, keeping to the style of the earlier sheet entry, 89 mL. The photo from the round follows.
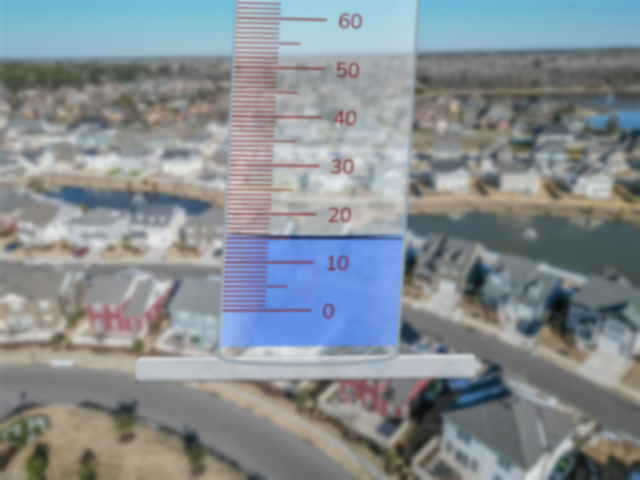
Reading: 15 mL
